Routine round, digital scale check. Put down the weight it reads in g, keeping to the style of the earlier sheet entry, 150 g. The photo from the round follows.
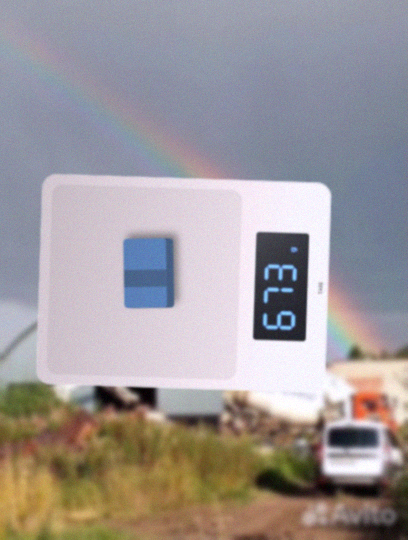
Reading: 673 g
